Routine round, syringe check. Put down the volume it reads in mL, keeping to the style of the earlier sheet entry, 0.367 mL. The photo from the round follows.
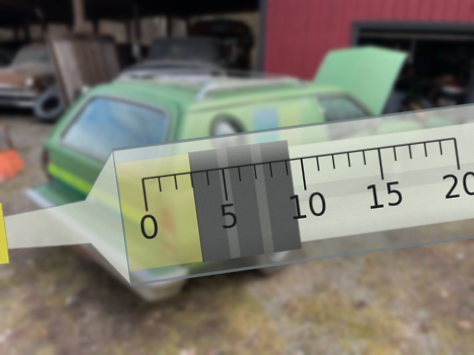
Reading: 3 mL
